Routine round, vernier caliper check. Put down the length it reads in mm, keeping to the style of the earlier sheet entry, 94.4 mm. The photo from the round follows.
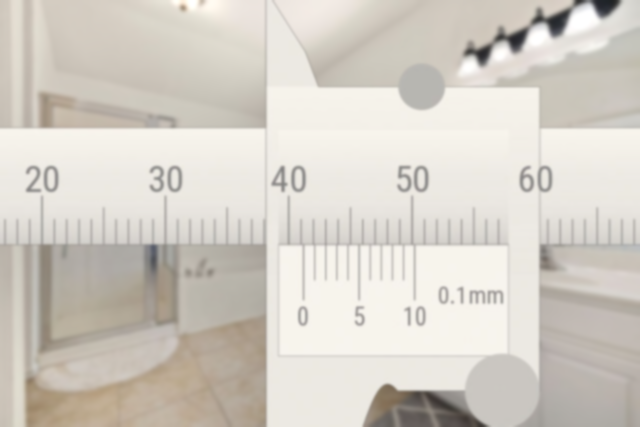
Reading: 41.2 mm
